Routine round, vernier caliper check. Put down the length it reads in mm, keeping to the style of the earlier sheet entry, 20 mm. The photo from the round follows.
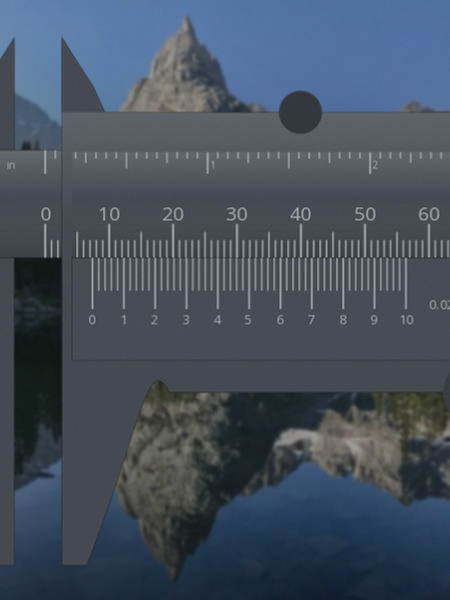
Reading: 7.4 mm
